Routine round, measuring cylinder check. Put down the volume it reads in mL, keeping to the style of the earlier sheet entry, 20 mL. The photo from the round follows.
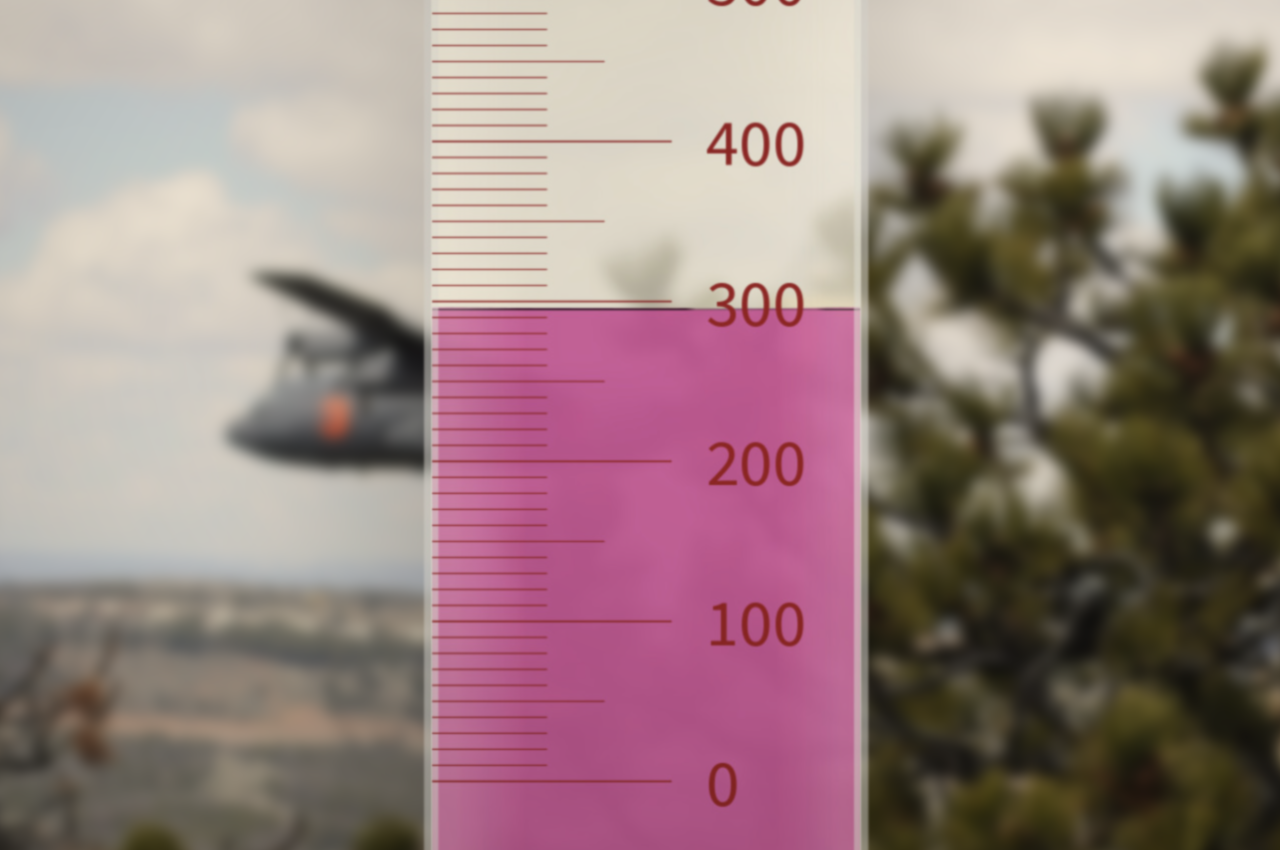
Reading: 295 mL
